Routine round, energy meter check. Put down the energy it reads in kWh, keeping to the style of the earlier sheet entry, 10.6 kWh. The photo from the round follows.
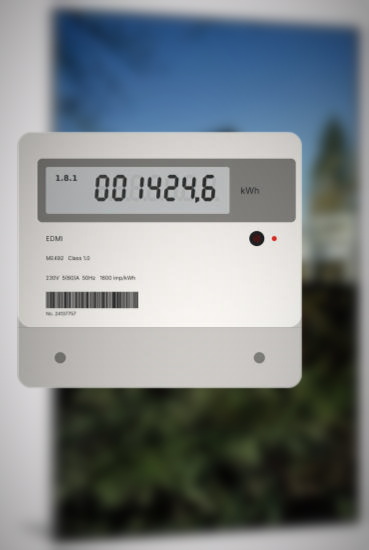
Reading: 1424.6 kWh
